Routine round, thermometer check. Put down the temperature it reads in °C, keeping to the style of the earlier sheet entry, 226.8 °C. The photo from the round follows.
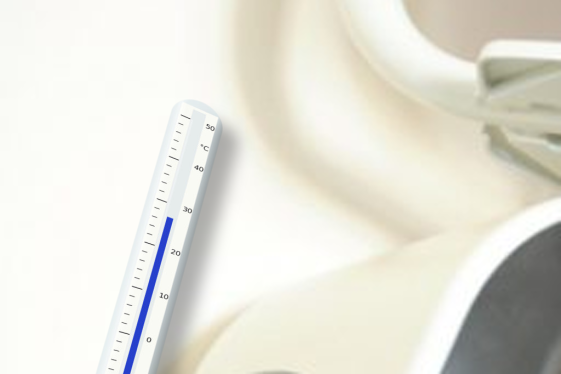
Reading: 27 °C
